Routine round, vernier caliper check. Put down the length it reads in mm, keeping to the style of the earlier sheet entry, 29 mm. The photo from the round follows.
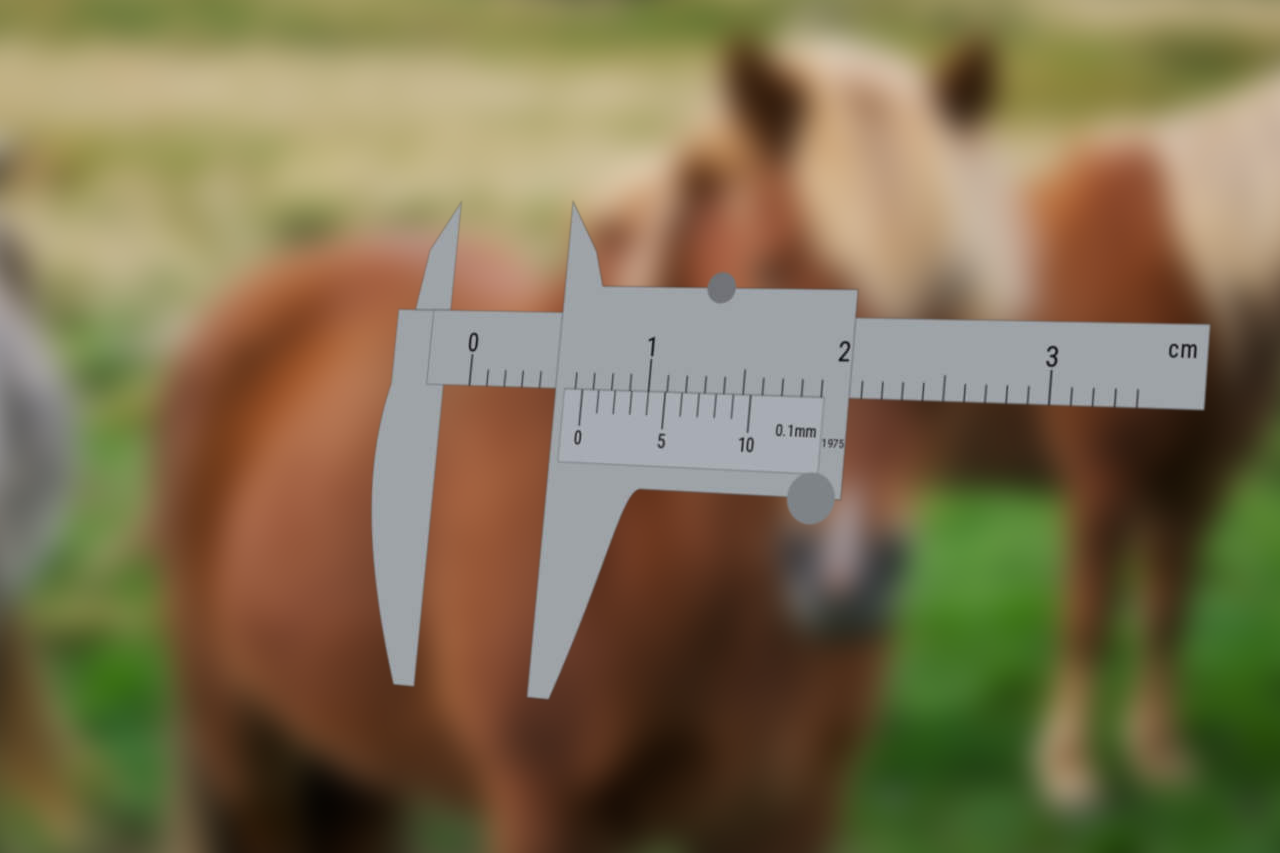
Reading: 6.4 mm
